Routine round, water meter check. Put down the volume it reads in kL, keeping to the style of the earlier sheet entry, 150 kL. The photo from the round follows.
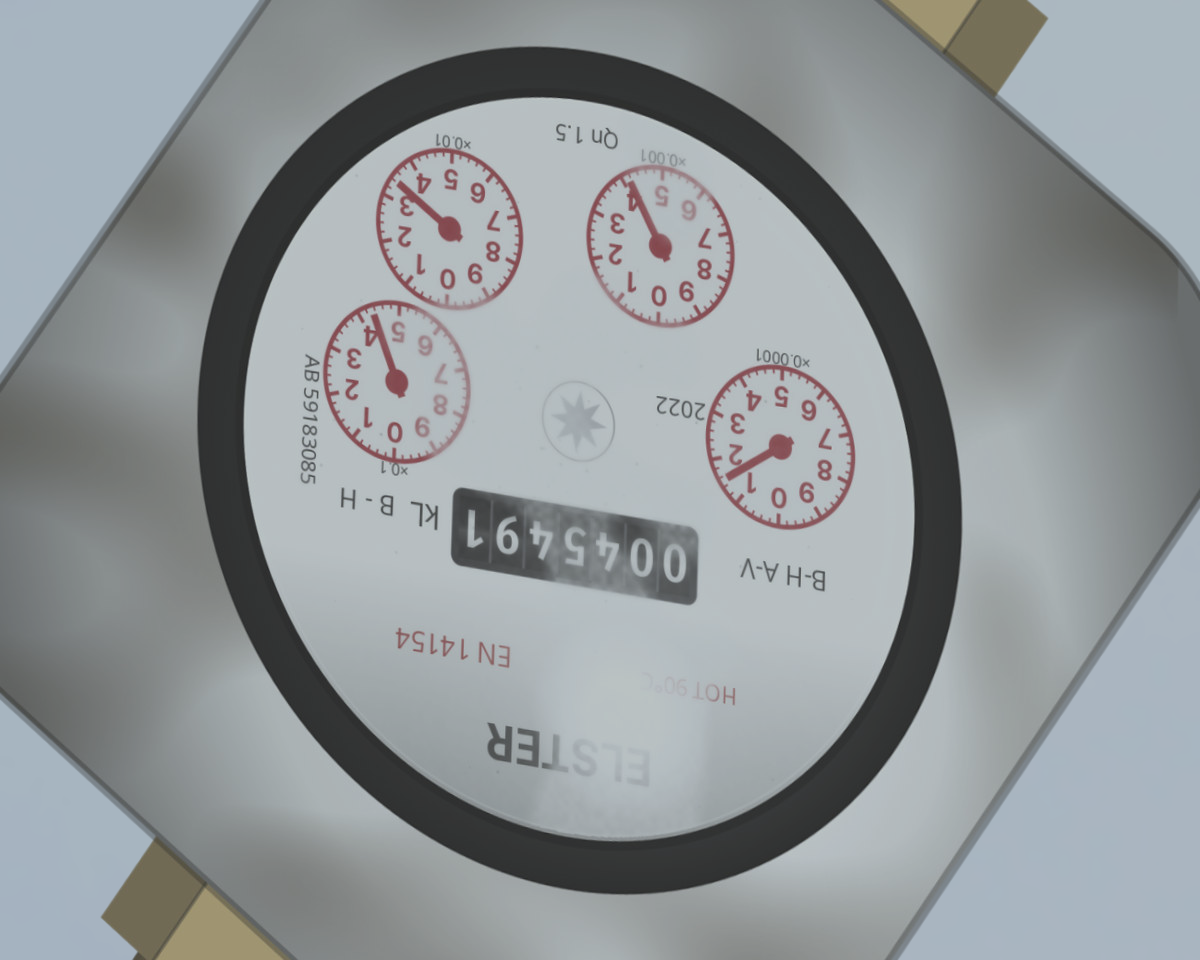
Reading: 45491.4341 kL
